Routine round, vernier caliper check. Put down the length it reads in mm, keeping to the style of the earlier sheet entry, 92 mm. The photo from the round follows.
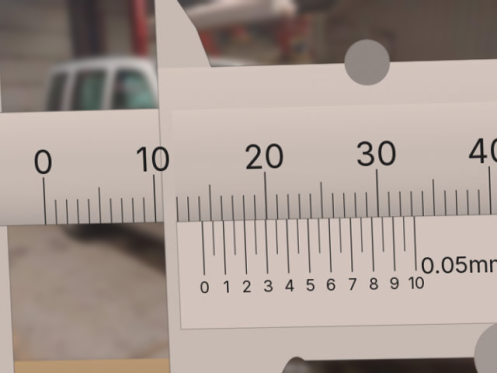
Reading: 14.2 mm
